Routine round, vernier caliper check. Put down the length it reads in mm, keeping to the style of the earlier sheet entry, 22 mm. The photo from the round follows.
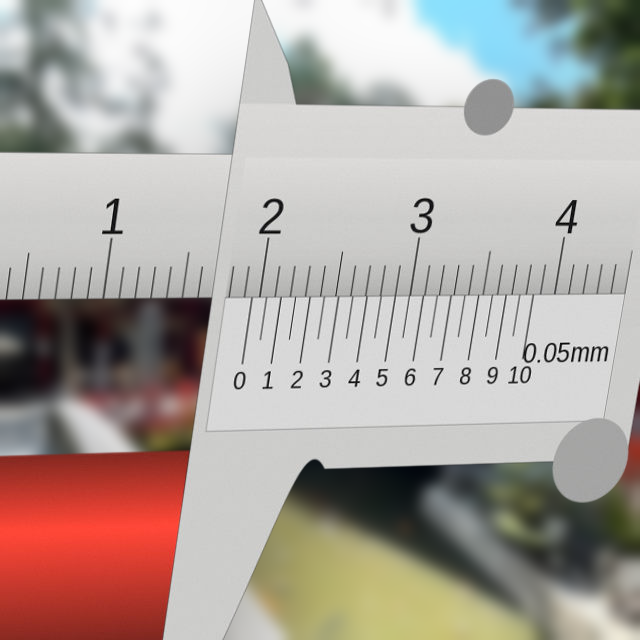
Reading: 19.5 mm
